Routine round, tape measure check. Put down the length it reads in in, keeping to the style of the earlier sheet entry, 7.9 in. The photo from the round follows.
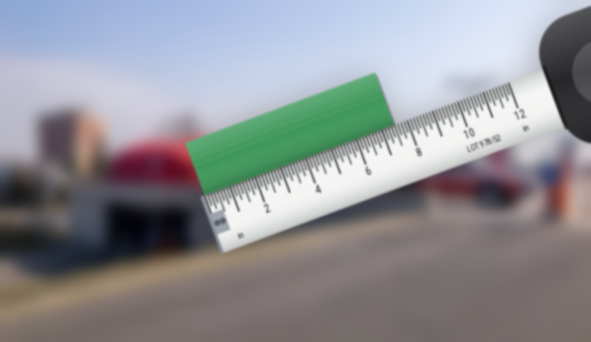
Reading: 7.5 in
